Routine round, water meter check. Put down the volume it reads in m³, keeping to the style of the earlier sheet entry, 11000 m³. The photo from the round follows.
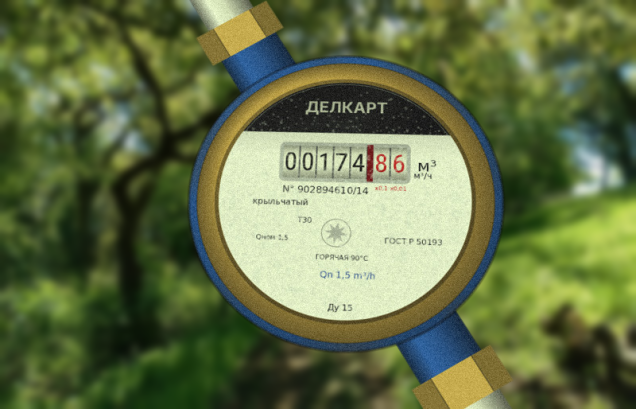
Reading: 174.86 m³
